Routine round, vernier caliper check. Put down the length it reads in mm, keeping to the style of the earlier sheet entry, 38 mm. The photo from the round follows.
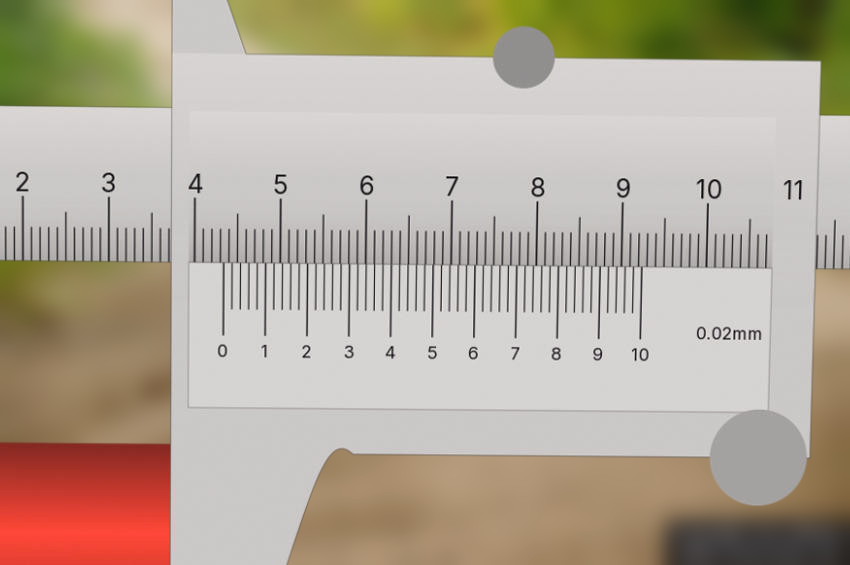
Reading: 43.4 mm
